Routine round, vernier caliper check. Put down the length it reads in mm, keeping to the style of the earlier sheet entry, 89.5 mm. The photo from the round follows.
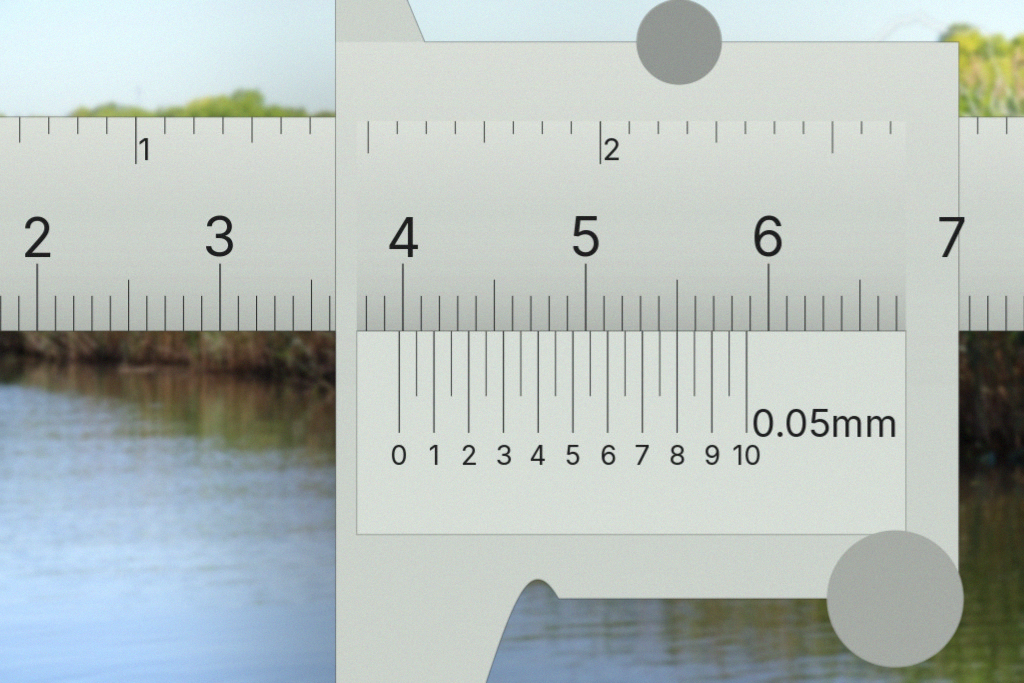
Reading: 39.8 mm
